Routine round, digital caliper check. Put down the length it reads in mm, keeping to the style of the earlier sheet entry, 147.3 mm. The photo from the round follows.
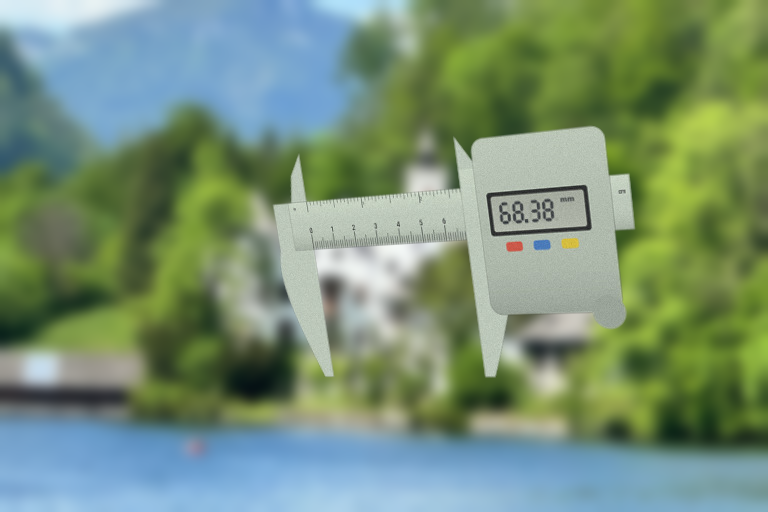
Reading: 68.38 mm
